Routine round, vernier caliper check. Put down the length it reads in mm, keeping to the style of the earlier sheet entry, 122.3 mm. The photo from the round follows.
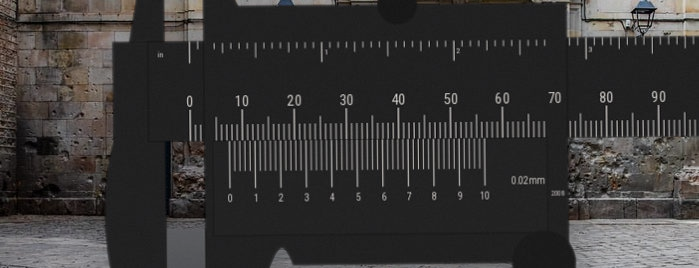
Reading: 7.5 mm
